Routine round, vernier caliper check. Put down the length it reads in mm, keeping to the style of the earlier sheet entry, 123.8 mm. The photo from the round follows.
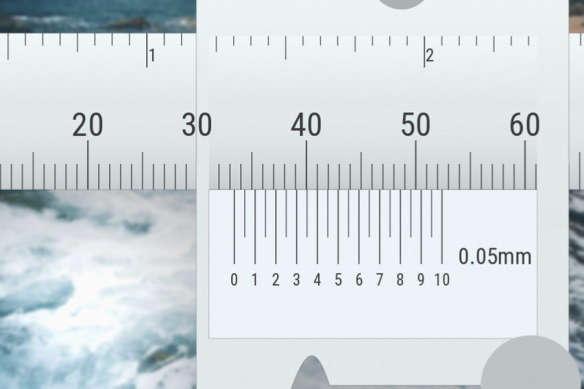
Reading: 33.4 mm
